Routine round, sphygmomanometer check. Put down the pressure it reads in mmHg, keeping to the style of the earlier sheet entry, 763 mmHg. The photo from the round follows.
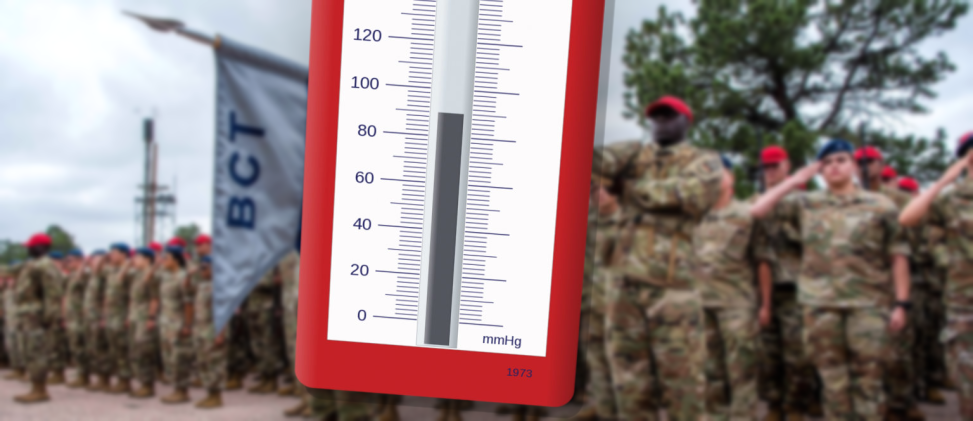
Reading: 90 mmHg
